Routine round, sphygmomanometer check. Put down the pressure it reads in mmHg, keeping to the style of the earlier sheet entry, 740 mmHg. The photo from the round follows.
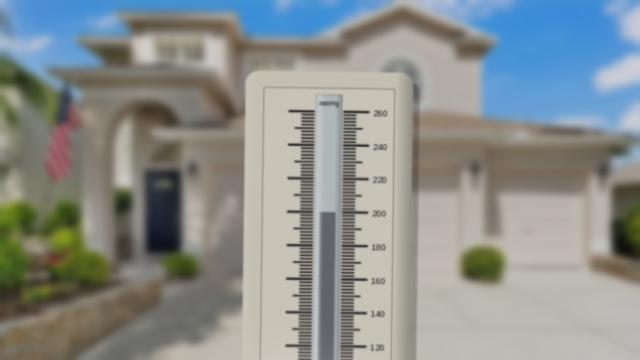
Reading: 200 mmHg
